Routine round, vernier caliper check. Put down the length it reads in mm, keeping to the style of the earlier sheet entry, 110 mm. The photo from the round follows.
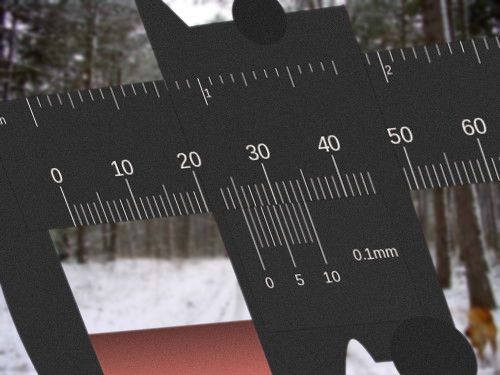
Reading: 25.0 mm
